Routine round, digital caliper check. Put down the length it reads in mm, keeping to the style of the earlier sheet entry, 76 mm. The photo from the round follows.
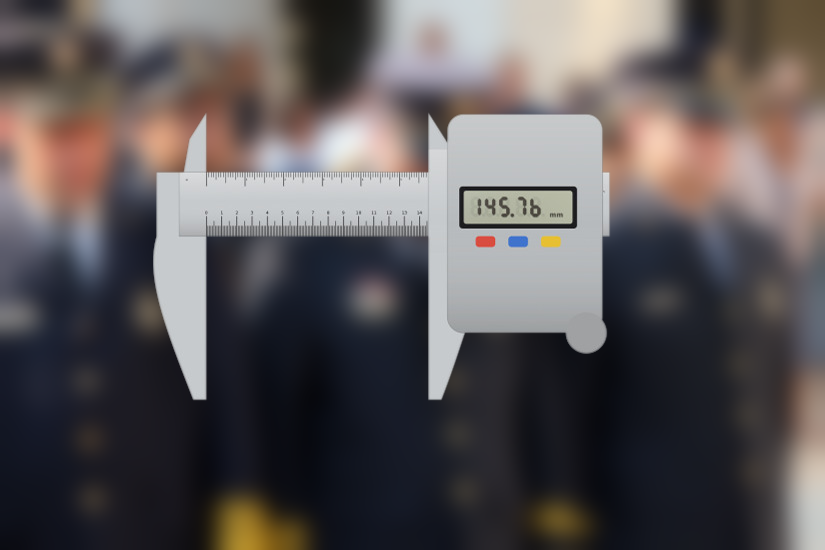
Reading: 145.76 mm
